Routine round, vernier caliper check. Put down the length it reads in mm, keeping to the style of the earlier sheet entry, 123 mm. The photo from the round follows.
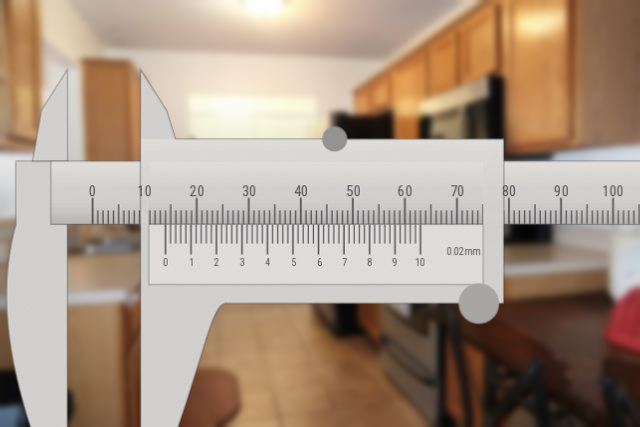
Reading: 14.0 mm
